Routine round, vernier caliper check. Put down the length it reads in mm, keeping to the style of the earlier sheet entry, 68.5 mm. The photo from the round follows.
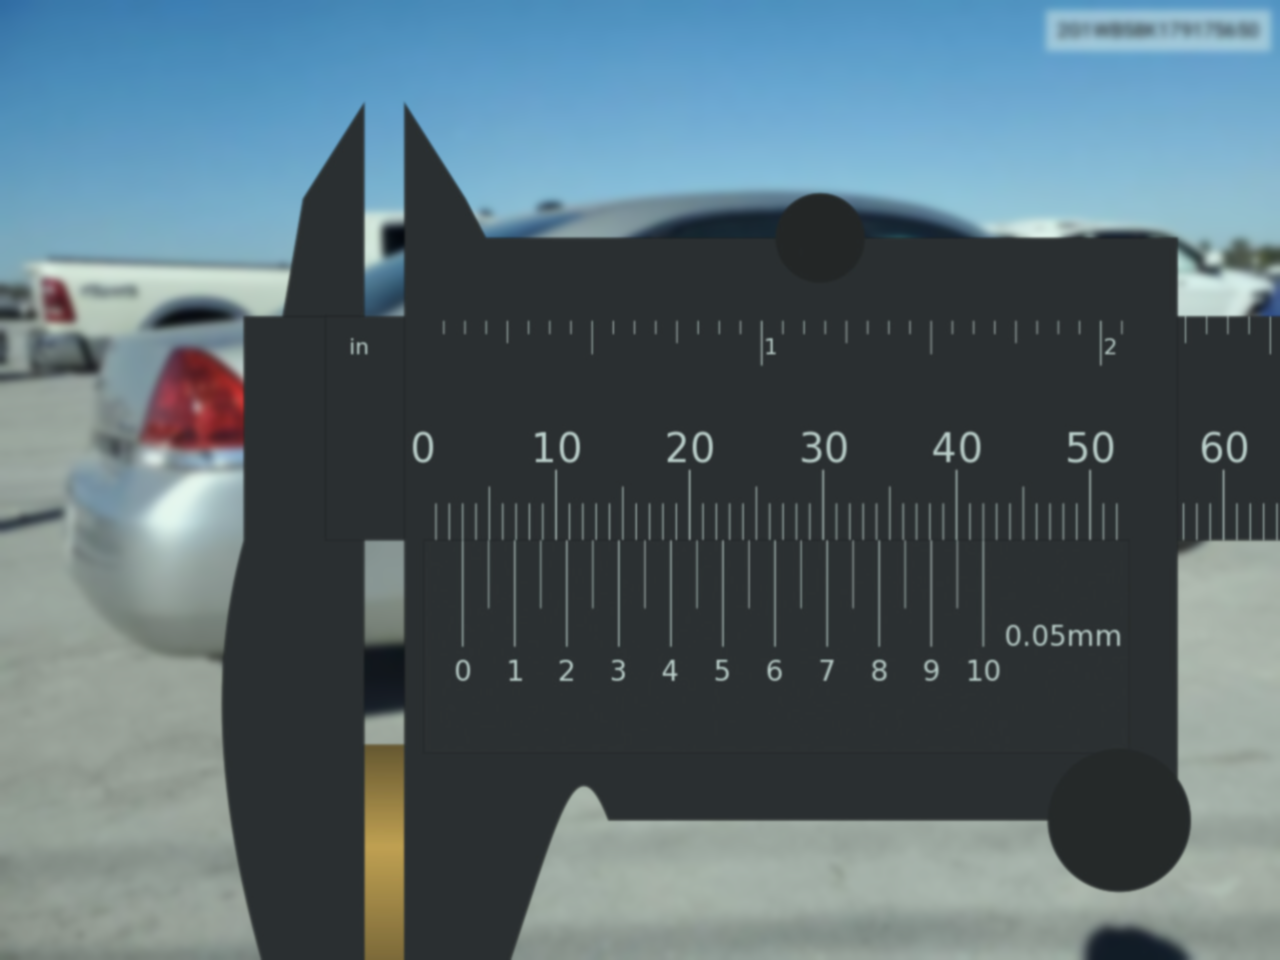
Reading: 3.0 mm
